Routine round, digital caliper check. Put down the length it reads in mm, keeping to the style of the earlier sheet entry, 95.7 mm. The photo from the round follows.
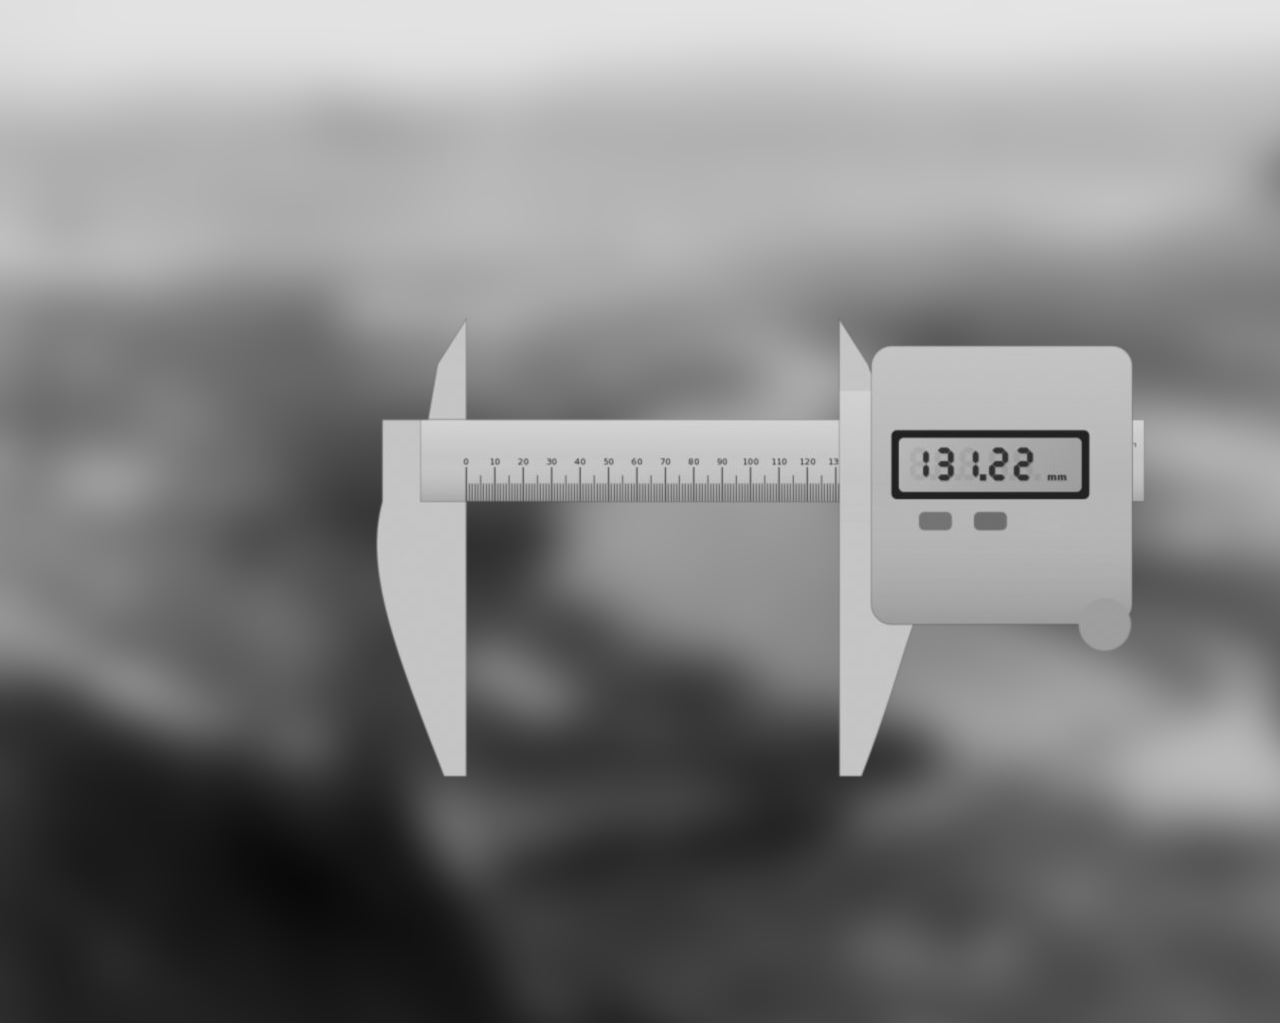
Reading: 131.22 mm
